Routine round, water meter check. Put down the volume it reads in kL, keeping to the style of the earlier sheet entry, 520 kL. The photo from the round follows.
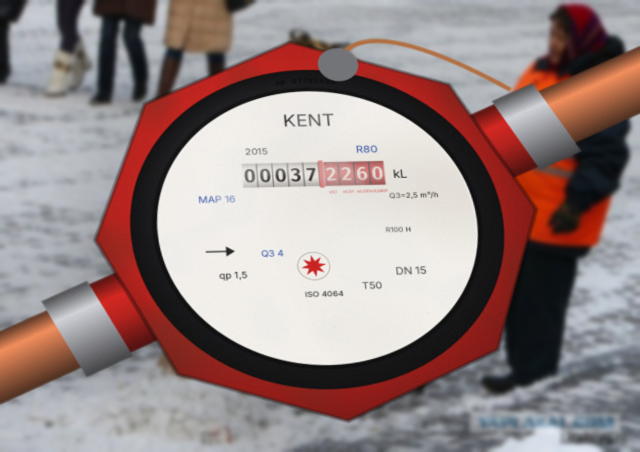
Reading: 37.2260 kL
